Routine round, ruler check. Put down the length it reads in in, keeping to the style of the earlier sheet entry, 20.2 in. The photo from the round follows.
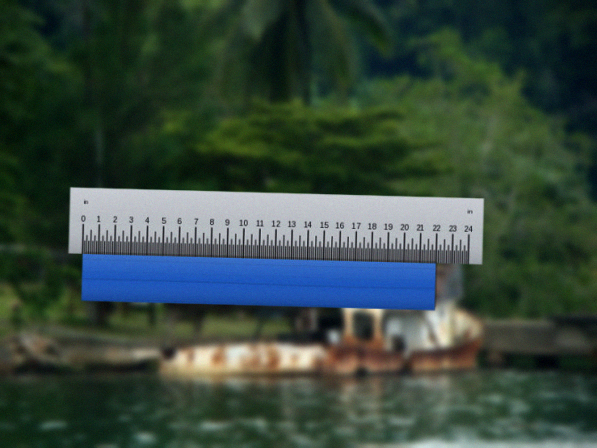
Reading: 22 in
